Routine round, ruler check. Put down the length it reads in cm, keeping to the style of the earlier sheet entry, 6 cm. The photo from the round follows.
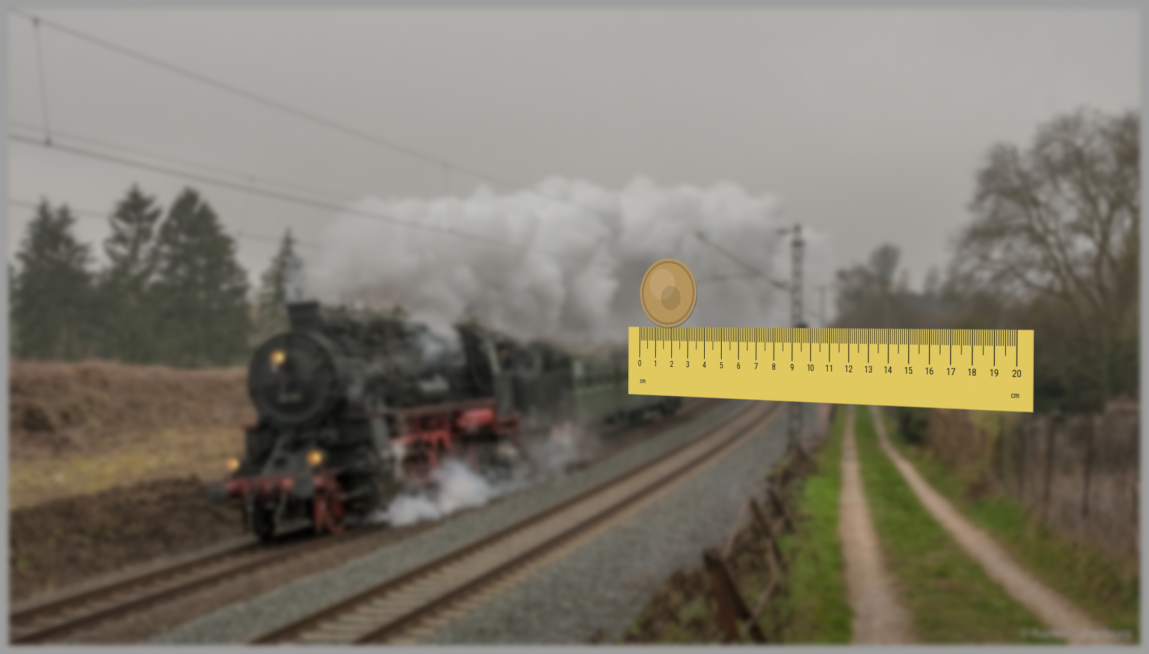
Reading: 3.5 cm
